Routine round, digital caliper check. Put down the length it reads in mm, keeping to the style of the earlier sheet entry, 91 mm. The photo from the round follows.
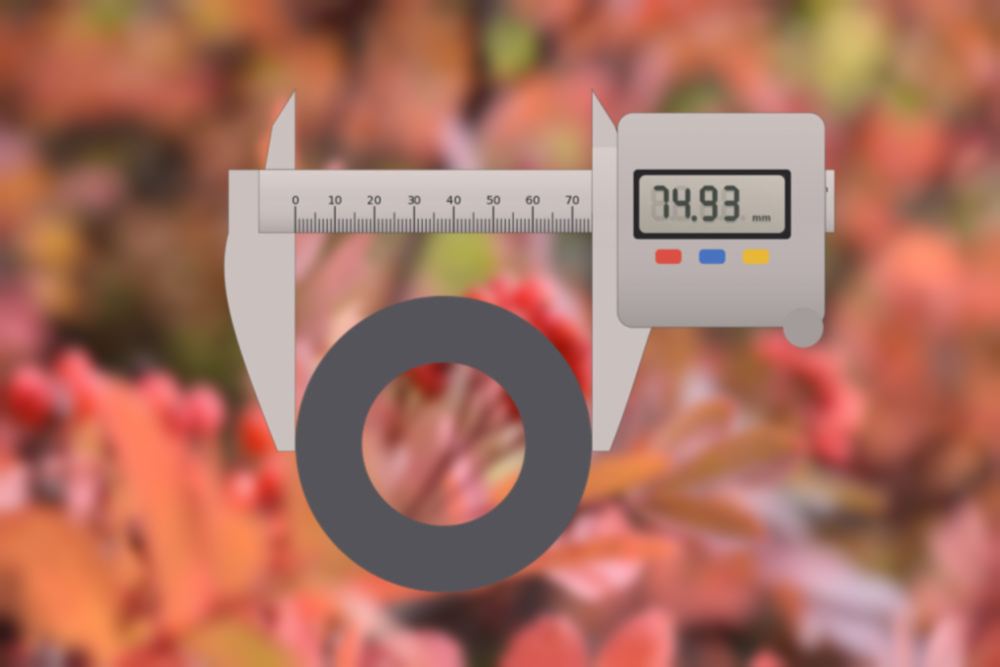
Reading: 74.93 mm
